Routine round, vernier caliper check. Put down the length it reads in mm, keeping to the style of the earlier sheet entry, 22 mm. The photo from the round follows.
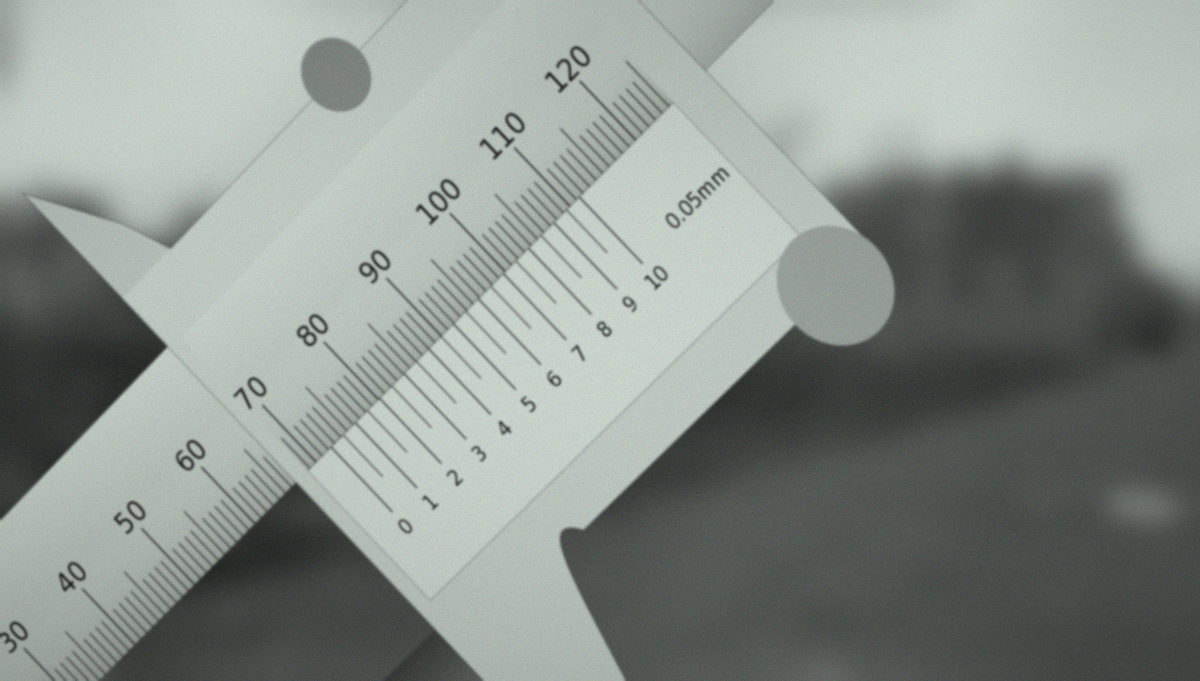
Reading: 72.4 mm
